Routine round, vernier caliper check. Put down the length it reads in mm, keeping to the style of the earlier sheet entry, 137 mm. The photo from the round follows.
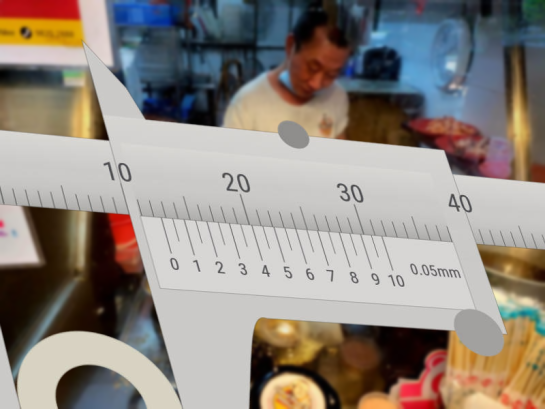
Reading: 12.6 mm
